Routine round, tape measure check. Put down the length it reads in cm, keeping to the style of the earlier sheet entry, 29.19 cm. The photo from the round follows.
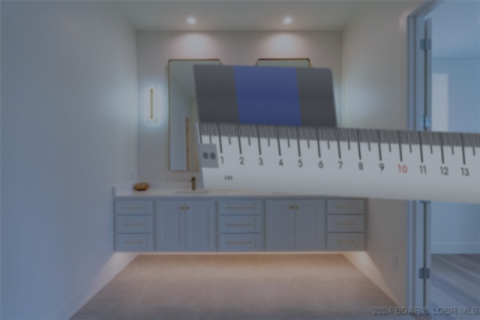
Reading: 7 cm
